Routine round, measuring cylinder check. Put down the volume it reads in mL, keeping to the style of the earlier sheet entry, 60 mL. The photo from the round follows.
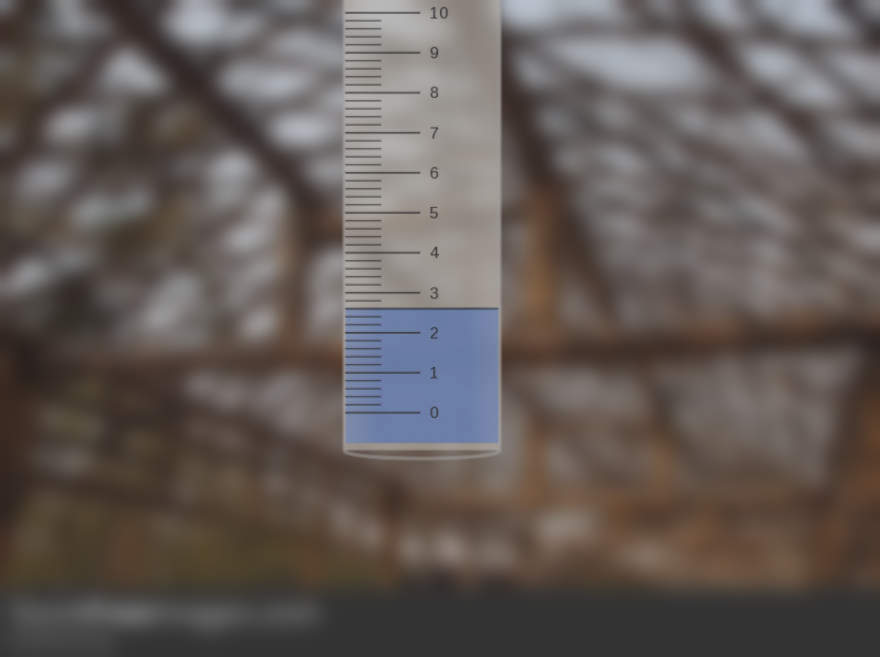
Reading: 2.6 mL
